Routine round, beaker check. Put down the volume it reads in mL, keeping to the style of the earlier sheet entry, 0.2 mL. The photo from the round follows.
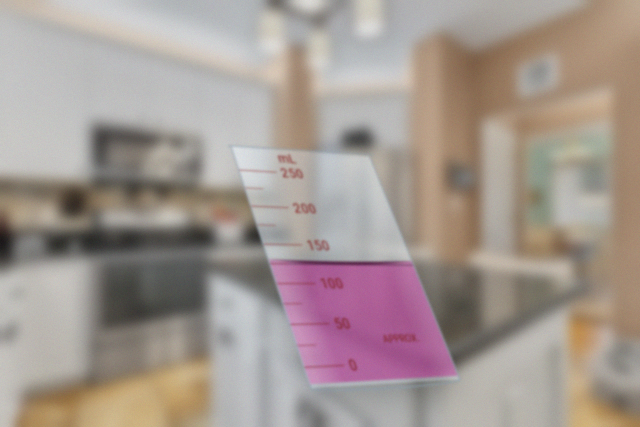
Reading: 125 mL
